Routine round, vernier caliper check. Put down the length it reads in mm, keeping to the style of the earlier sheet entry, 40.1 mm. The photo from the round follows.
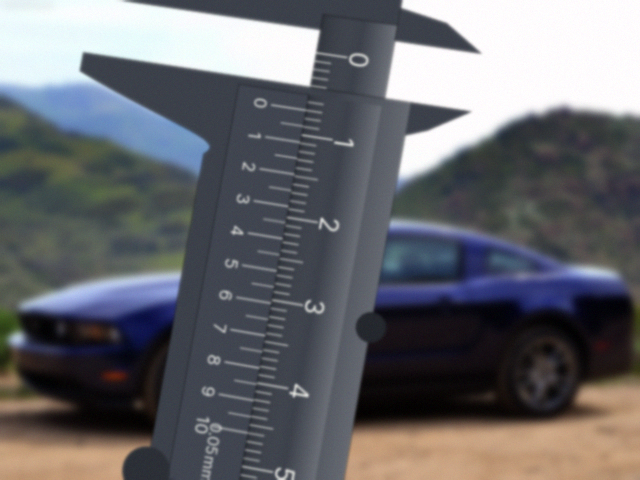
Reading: 7.0 mm
